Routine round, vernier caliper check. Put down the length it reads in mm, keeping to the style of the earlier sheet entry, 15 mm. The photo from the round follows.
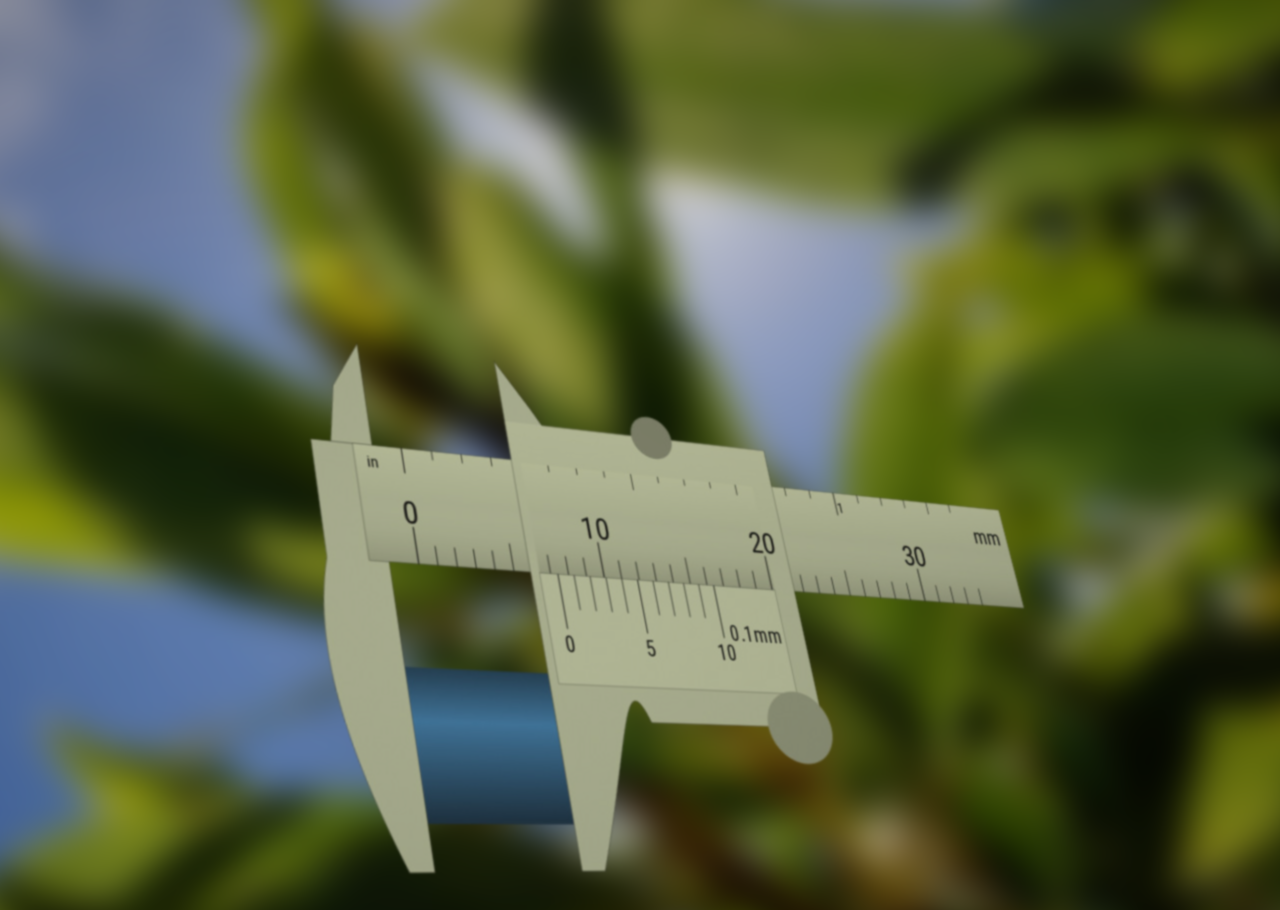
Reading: 7.4 mm
